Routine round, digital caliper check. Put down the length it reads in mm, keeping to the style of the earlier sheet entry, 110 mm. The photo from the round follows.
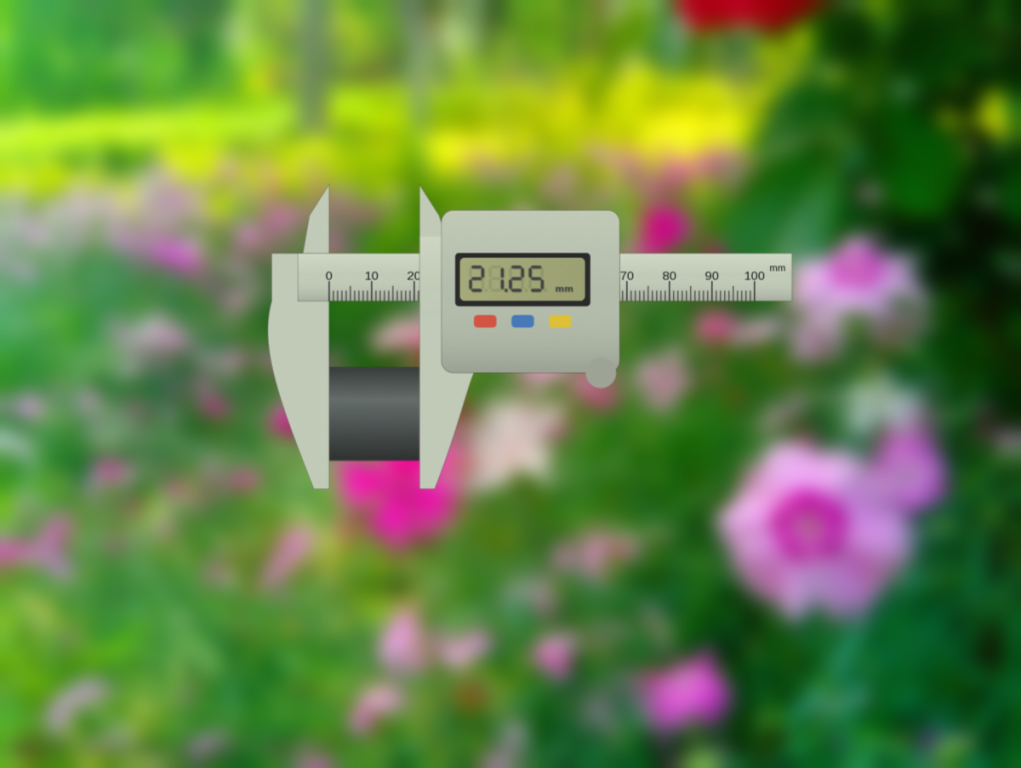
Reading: 21.25 mm
